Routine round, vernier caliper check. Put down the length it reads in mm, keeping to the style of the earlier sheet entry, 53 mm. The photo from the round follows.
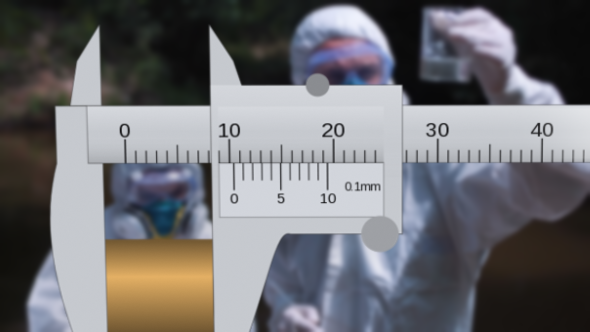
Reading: 10.4 mm
